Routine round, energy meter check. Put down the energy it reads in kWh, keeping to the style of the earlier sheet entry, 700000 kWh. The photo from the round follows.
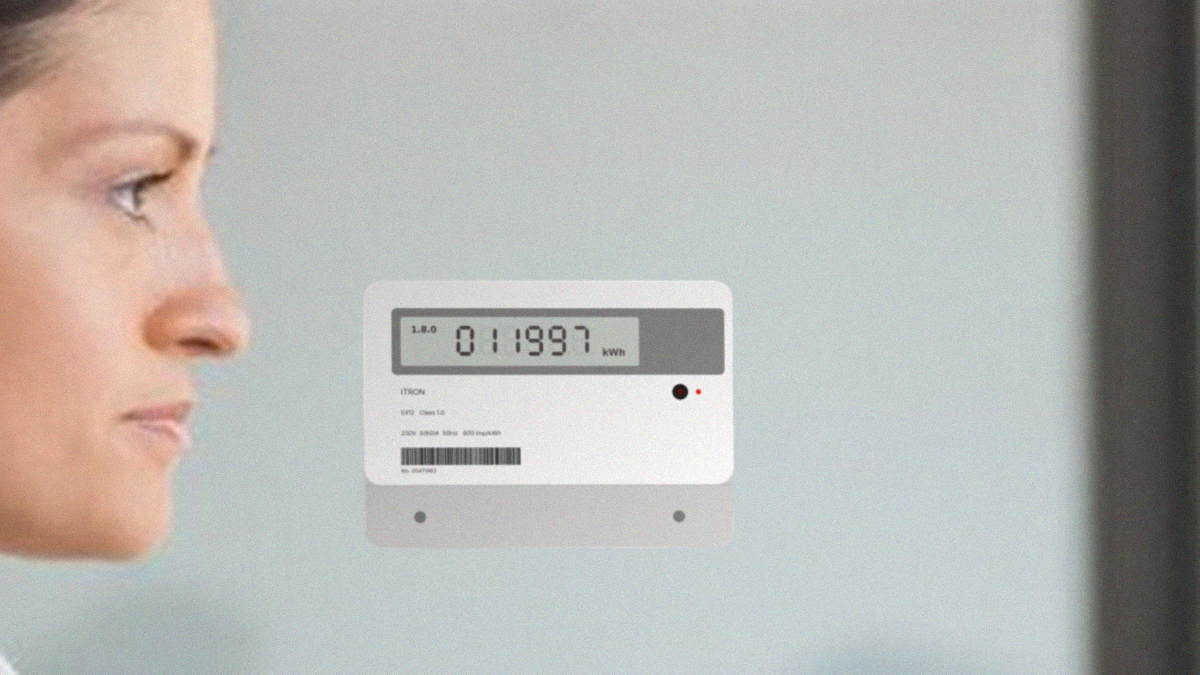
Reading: 11997 kWh
